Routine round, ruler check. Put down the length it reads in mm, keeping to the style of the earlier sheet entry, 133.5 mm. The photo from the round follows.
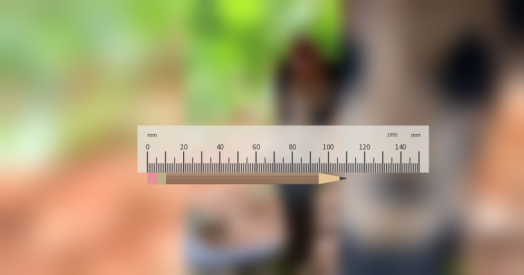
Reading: 110 mm
